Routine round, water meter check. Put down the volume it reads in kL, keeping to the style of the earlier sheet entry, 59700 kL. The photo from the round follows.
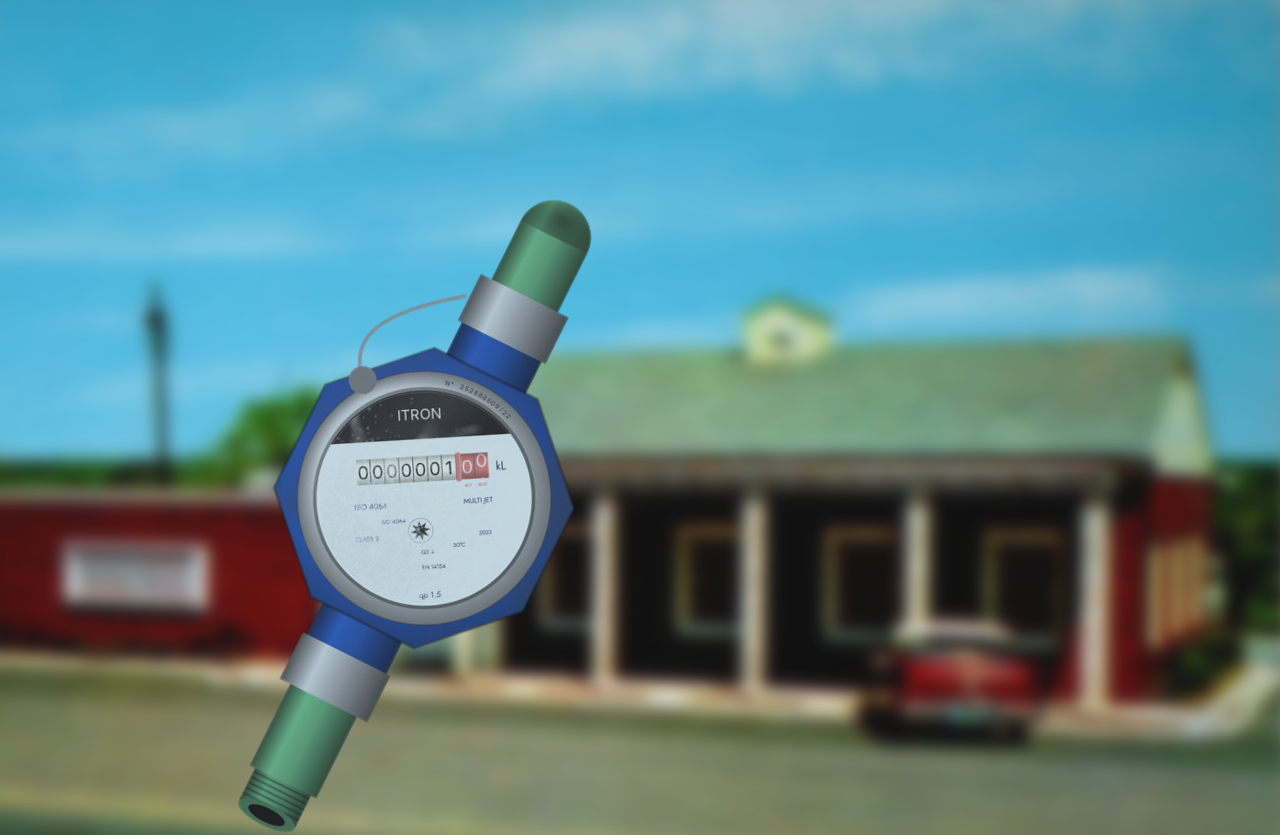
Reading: 1.00 kL
